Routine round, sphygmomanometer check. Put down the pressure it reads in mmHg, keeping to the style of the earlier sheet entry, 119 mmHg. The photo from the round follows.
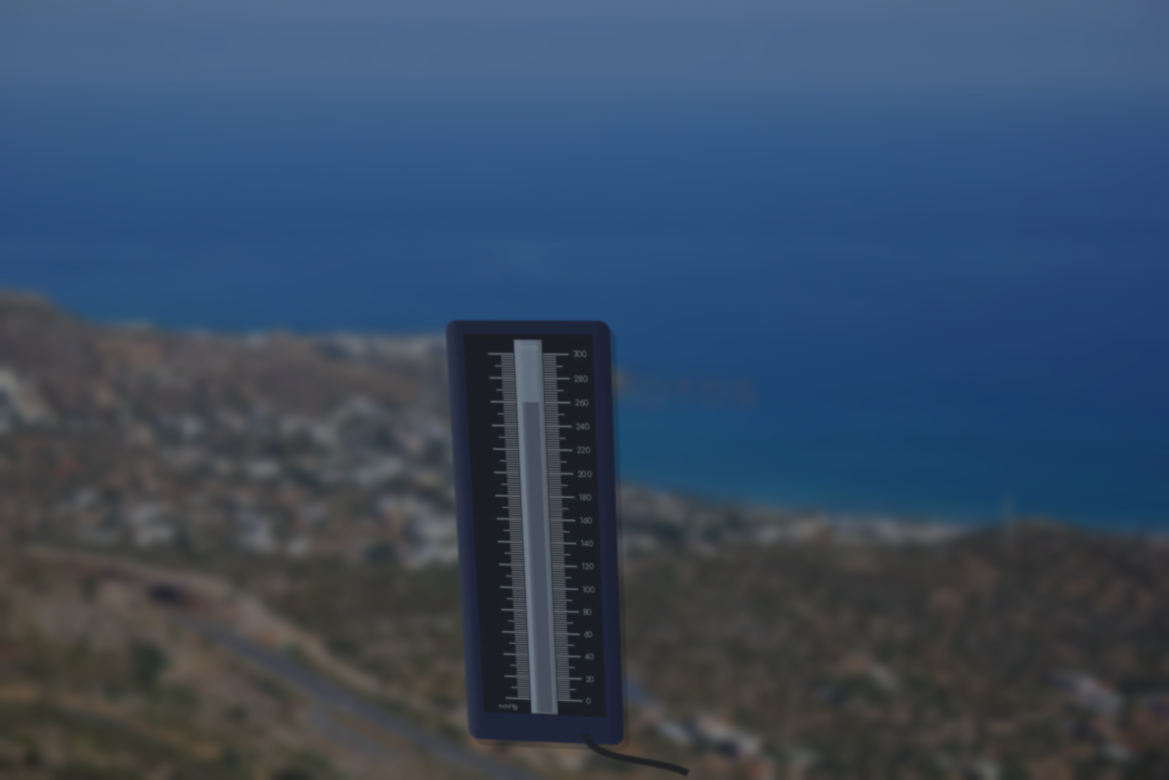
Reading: 260 mmHg
